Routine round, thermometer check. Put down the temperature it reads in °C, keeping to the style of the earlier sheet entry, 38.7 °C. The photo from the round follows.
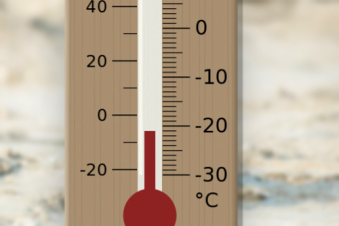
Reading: -21 °C
